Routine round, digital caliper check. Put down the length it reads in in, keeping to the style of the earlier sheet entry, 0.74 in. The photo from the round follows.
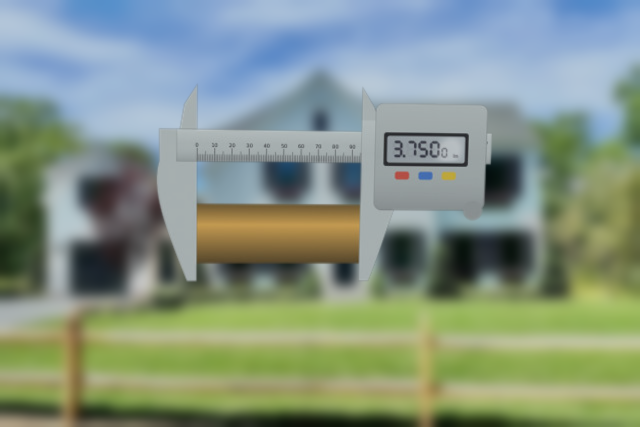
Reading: 3.7500 in
